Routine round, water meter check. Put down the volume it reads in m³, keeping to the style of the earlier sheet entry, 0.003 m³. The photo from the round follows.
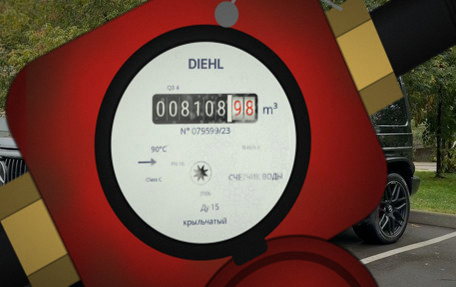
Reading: 8108.98 m³
